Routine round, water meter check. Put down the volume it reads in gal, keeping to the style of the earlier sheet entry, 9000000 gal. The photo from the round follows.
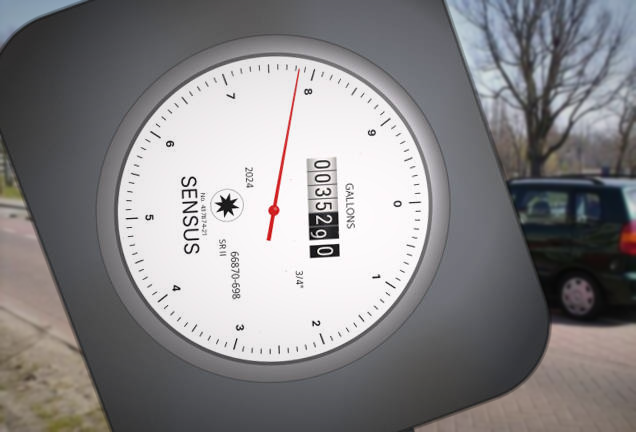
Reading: 35287.8 gal
